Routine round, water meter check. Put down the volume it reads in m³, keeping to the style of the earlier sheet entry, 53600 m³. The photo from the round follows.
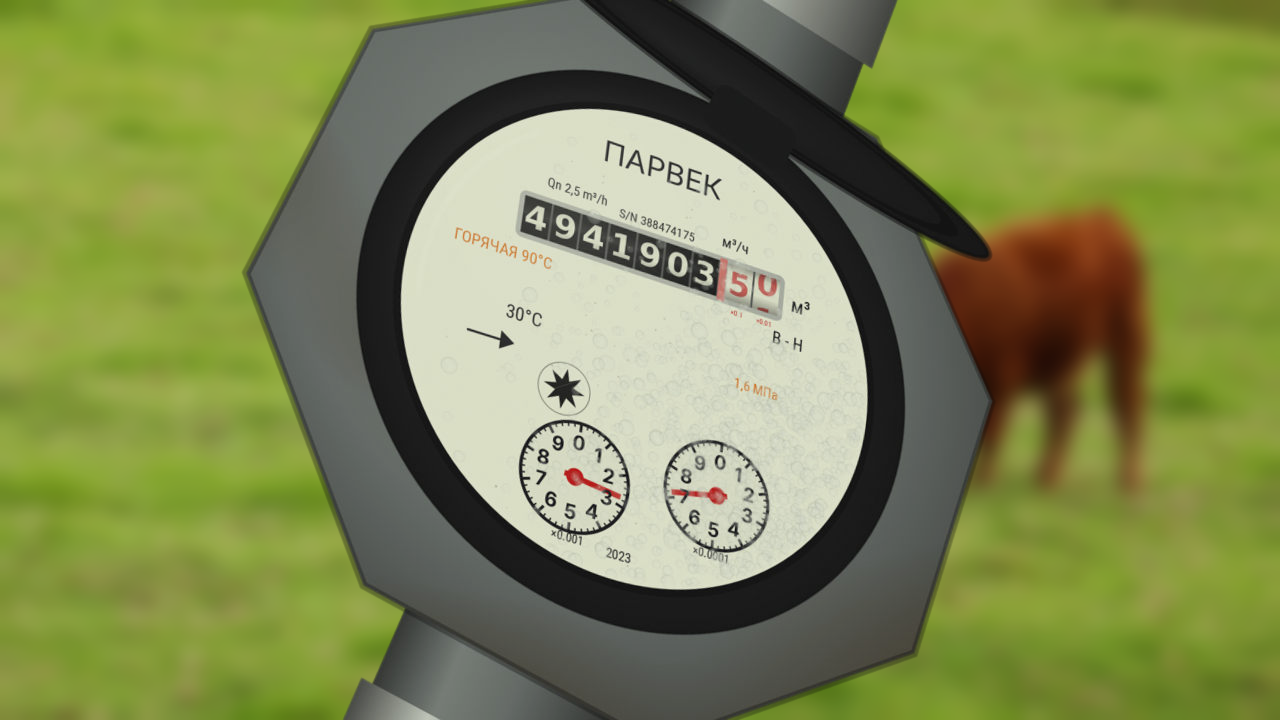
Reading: 4941903.5027 m³
